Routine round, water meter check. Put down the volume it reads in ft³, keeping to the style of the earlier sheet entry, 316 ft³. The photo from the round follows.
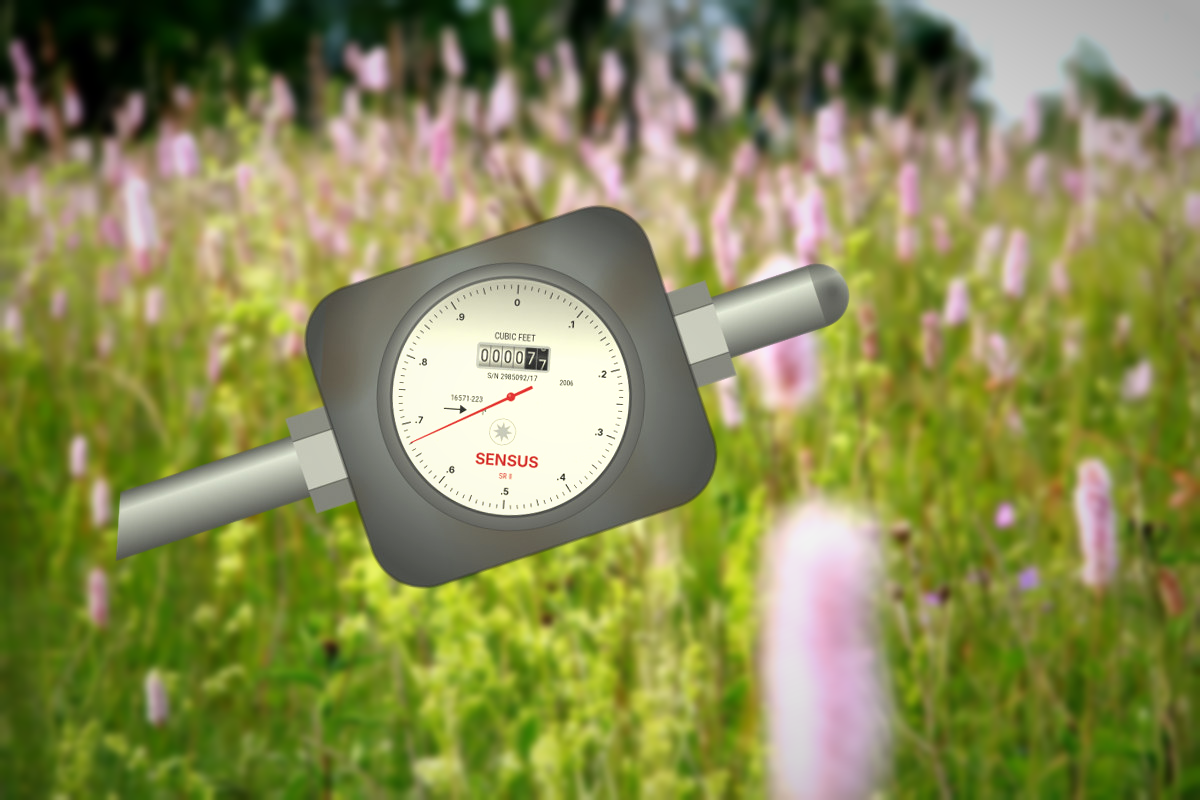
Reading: 76.67 ft³
